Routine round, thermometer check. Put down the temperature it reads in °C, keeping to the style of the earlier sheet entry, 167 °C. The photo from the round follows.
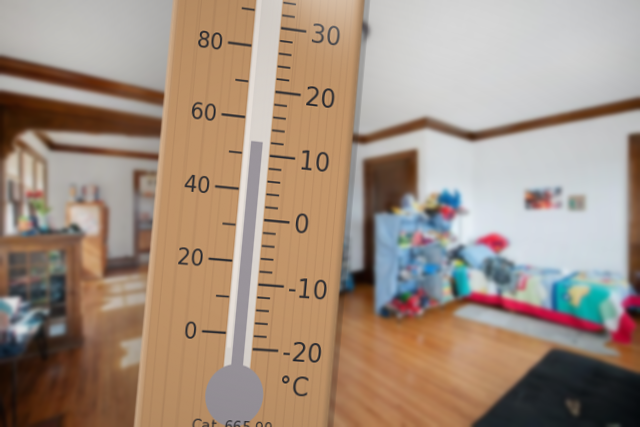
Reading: 12 °C
